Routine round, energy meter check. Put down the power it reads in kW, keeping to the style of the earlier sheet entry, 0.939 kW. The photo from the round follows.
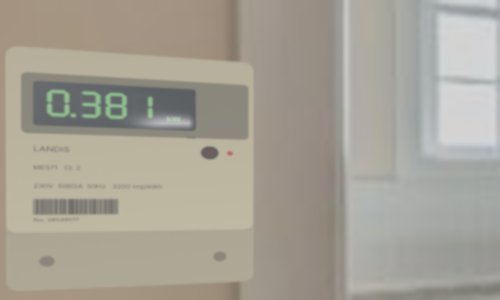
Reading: 0.381 kW
